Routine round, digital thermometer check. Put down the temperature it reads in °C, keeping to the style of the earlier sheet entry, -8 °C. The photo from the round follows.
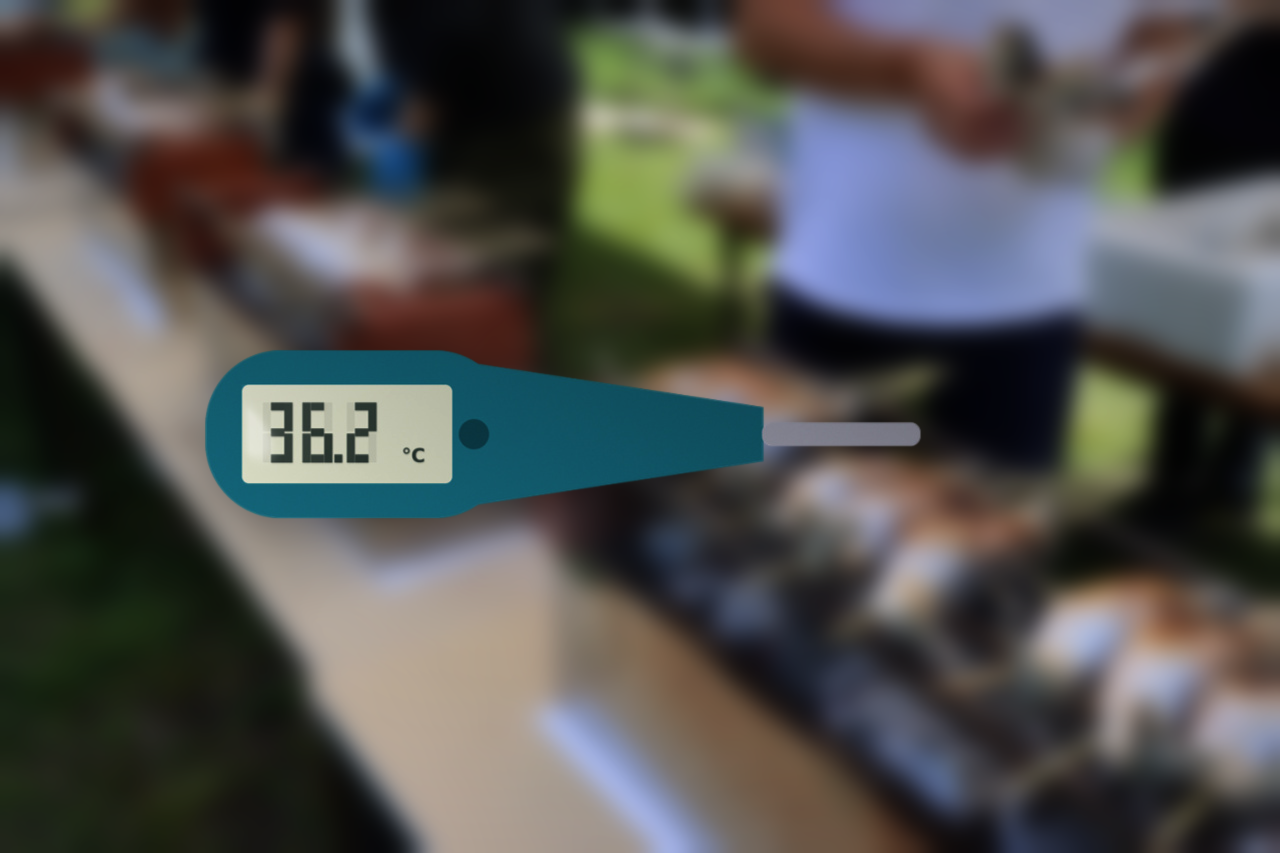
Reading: 36.2 °C
